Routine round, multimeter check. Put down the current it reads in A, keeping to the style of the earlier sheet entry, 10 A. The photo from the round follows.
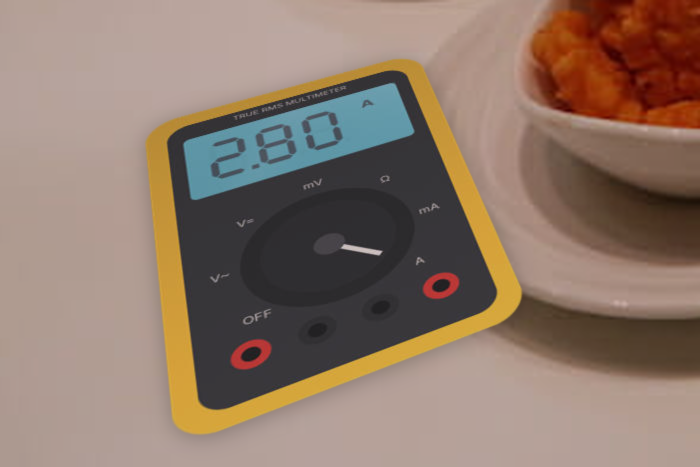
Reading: 2.80 A
